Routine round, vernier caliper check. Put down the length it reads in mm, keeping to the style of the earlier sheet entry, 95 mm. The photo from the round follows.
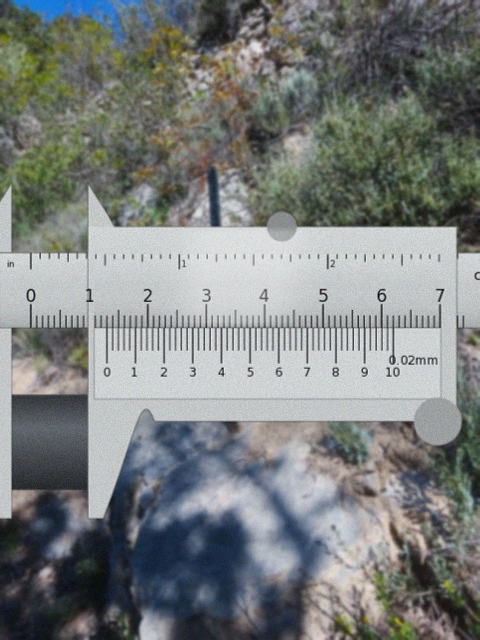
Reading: 13.0 mm
